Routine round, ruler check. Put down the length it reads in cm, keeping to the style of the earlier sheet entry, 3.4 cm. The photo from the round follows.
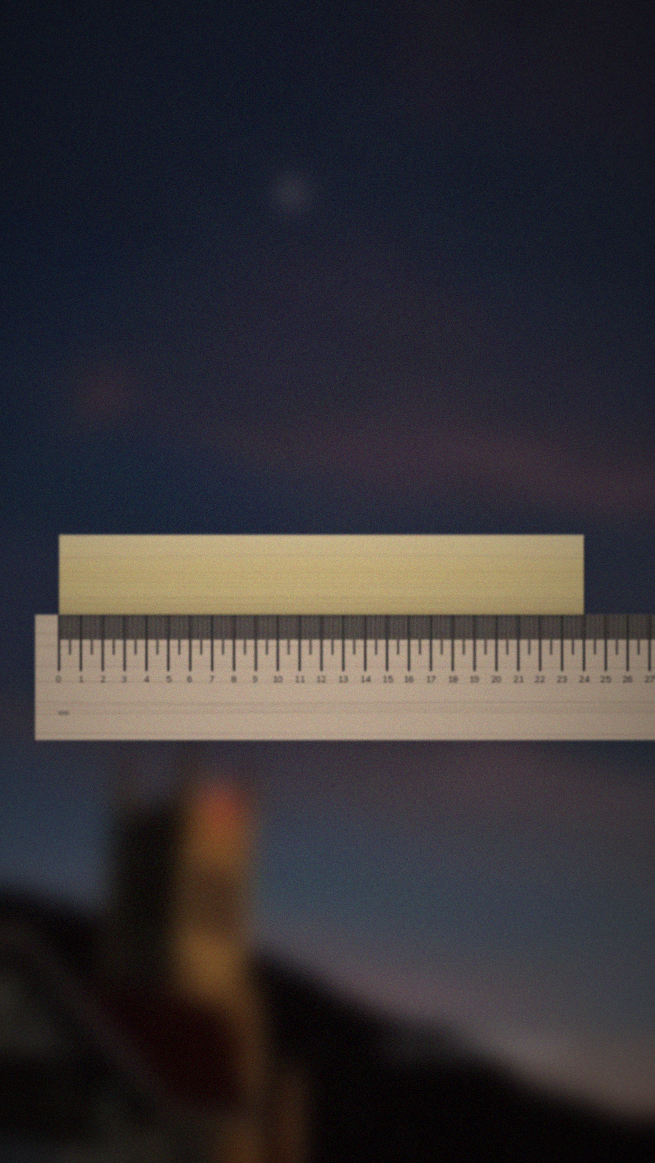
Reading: 24 cm
